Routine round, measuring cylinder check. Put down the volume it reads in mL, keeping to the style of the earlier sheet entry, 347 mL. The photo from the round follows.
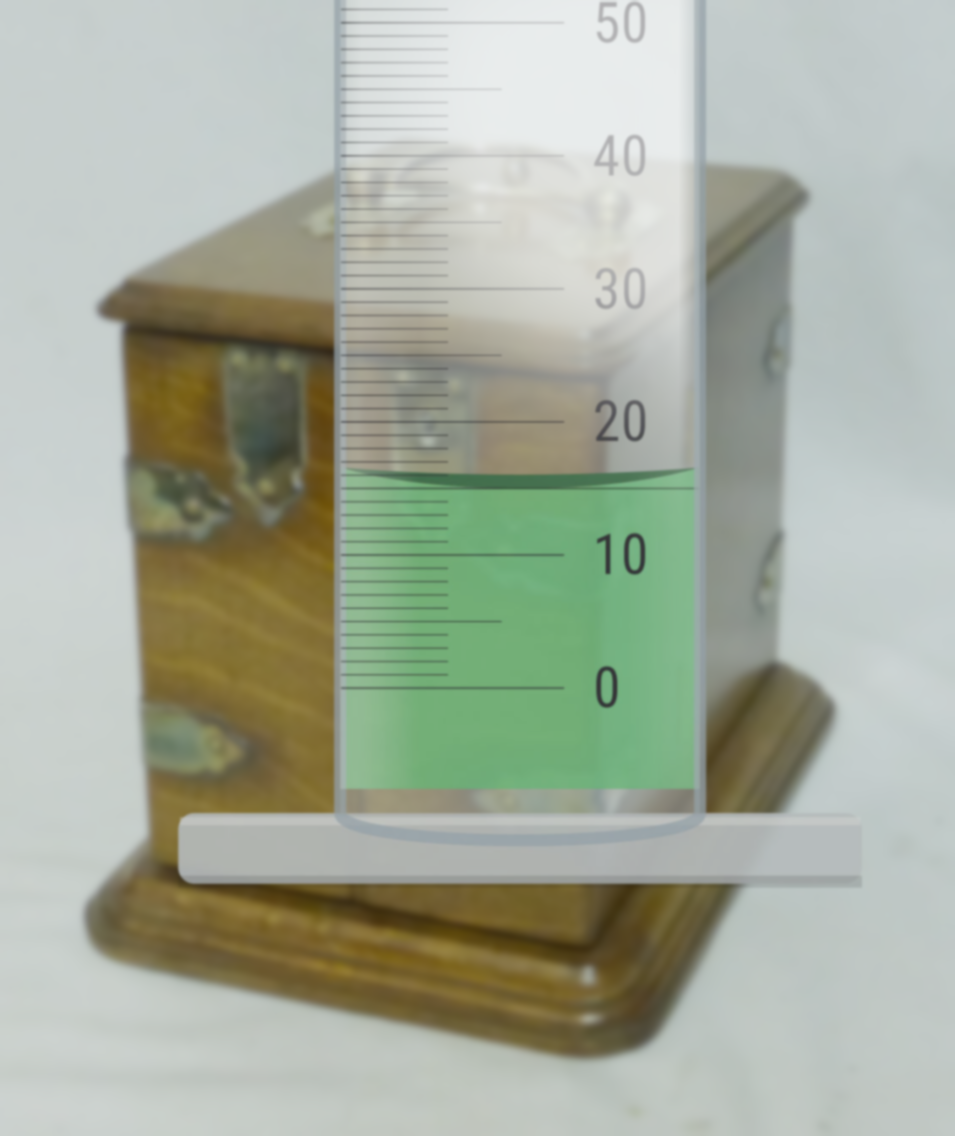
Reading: 15 mL
